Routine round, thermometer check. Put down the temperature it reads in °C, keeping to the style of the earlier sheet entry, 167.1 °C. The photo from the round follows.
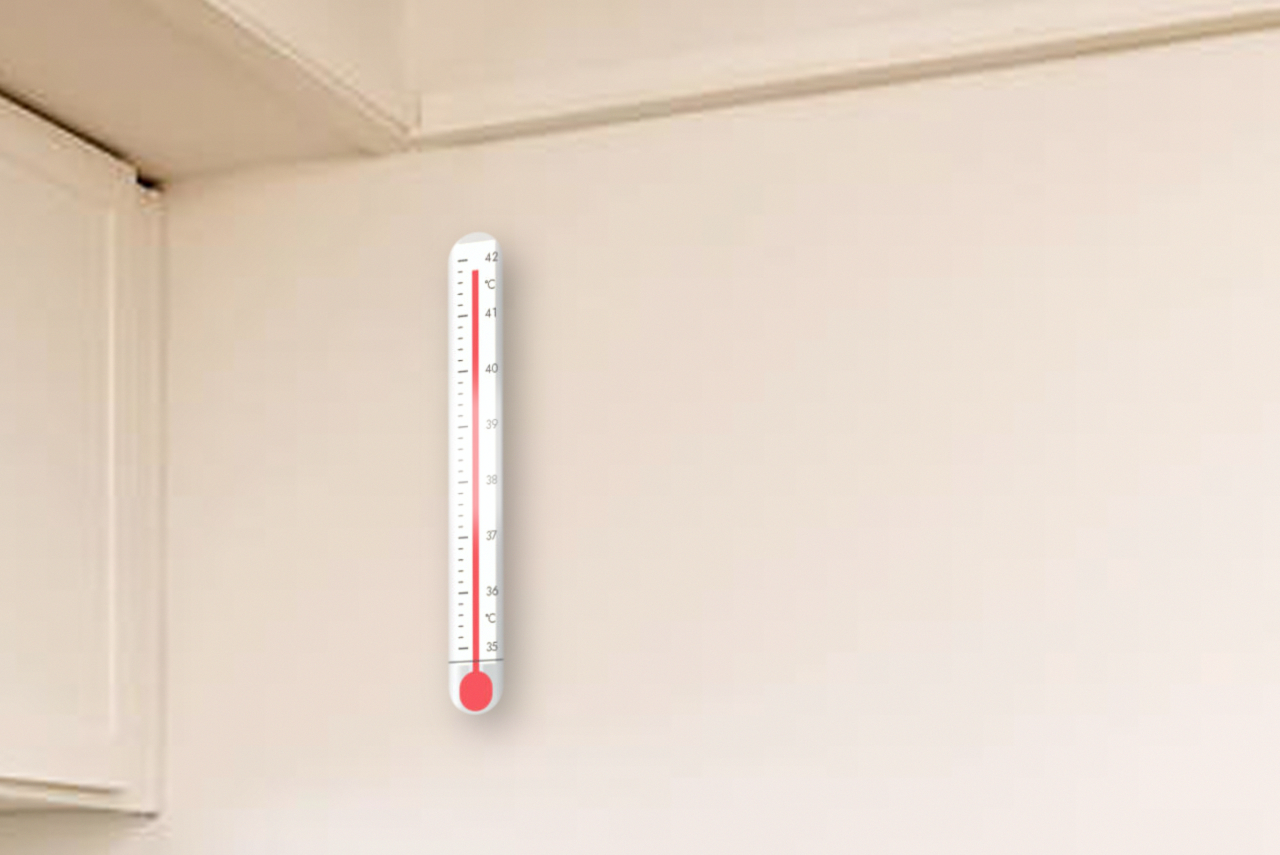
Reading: 41.8 °C
